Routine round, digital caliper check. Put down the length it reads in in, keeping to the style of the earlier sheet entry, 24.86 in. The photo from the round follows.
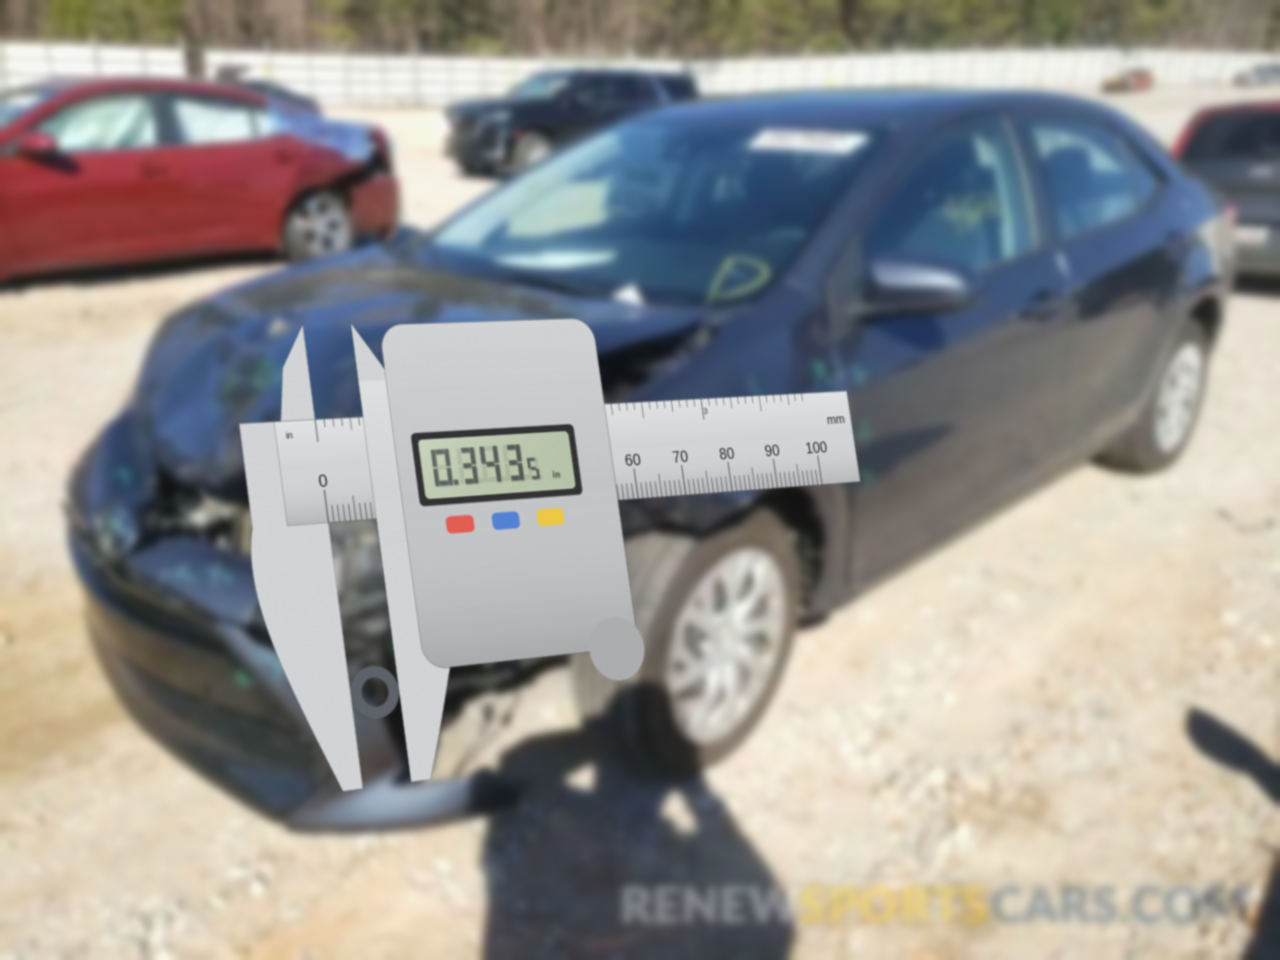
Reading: 0.3435 in
